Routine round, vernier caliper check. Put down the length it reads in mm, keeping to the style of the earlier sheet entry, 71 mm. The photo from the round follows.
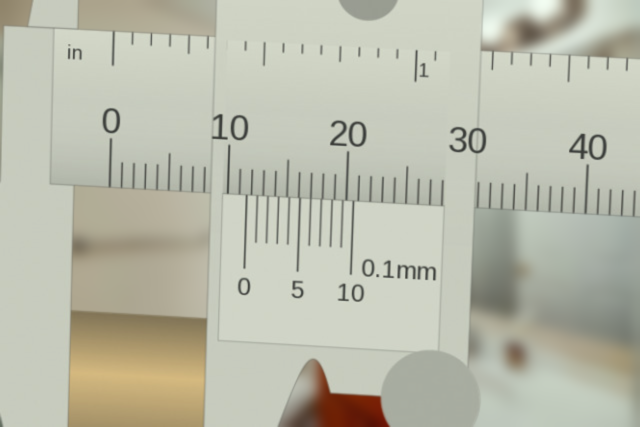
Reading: 11.6 mm
